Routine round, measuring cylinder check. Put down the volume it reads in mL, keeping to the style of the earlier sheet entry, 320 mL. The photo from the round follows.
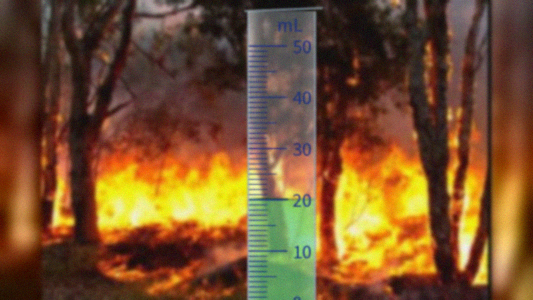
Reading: 20 mL
